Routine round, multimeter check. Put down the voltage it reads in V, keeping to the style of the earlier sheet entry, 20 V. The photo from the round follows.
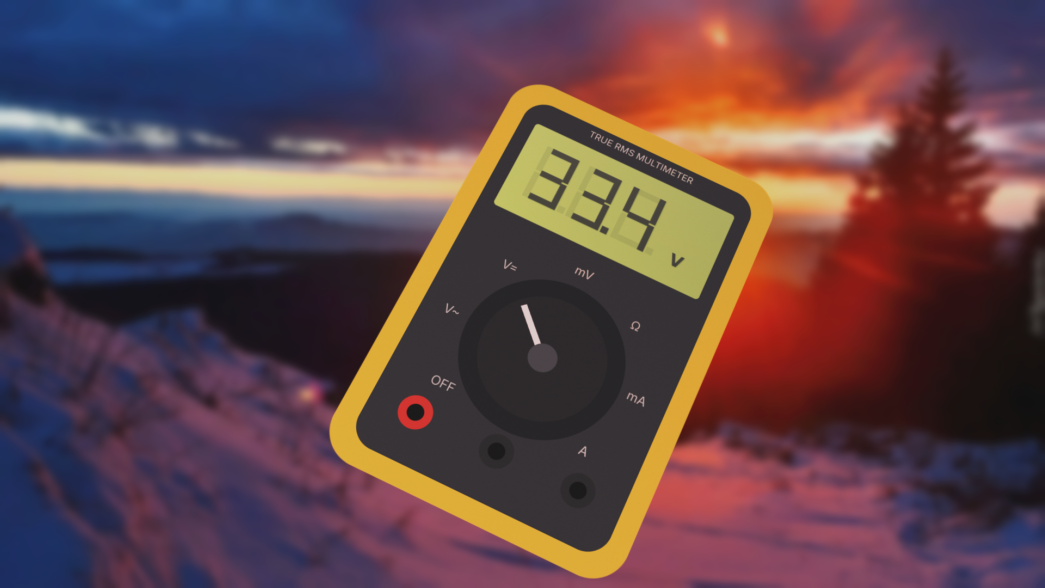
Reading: 33.4 V
